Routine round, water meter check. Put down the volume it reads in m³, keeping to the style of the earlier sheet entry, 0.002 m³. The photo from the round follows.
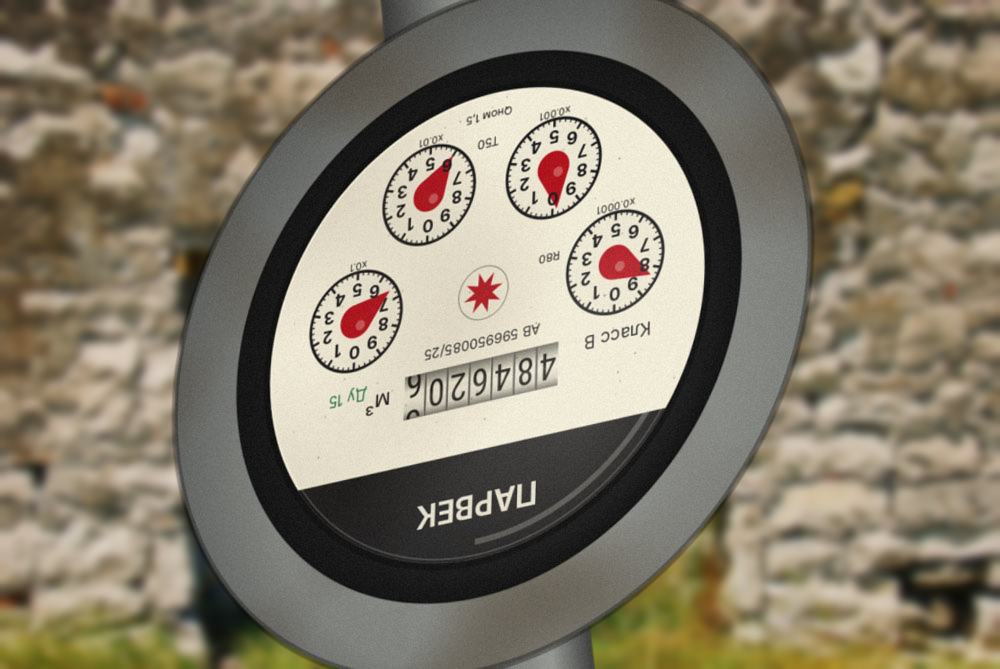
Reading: 4846205.6598 m³
